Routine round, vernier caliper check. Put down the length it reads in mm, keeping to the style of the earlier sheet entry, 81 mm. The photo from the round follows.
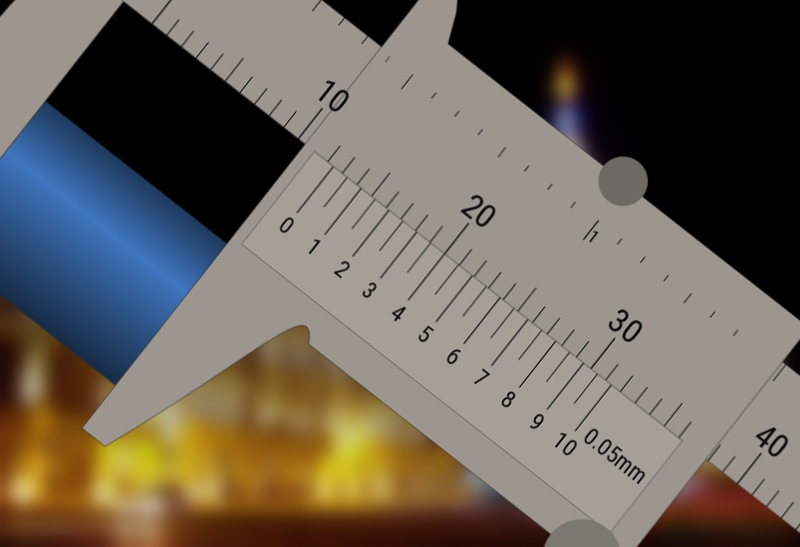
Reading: 12.4 mm
